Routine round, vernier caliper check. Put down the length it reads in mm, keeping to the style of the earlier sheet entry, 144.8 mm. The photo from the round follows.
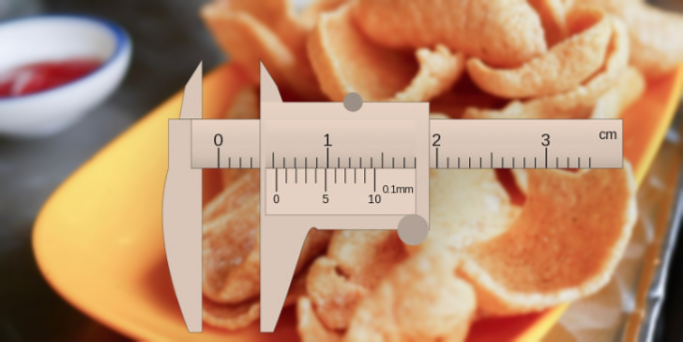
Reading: 5.3 mm
